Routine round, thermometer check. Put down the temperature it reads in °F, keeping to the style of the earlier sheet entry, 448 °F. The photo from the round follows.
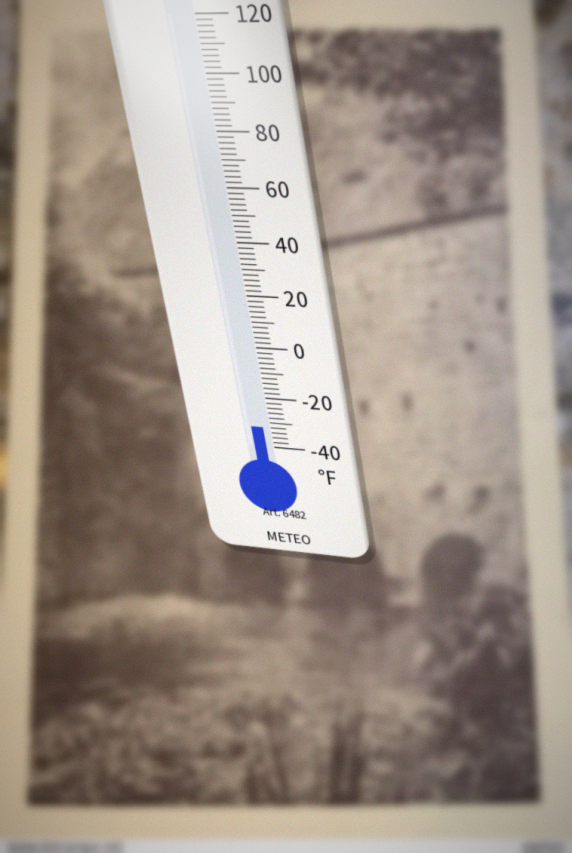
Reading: -32 °F
